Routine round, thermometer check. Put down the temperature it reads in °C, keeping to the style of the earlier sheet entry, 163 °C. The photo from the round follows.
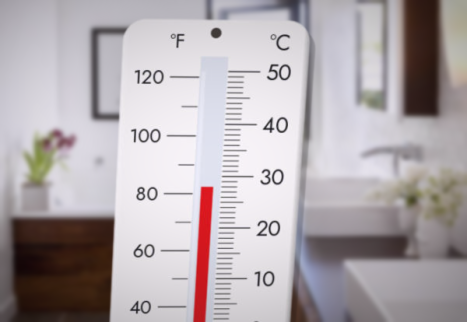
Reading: 28 °C
